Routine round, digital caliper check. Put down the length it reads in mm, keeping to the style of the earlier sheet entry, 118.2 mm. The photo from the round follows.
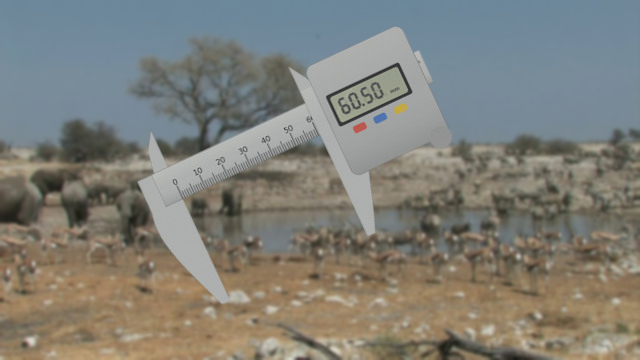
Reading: 60.50 mm
